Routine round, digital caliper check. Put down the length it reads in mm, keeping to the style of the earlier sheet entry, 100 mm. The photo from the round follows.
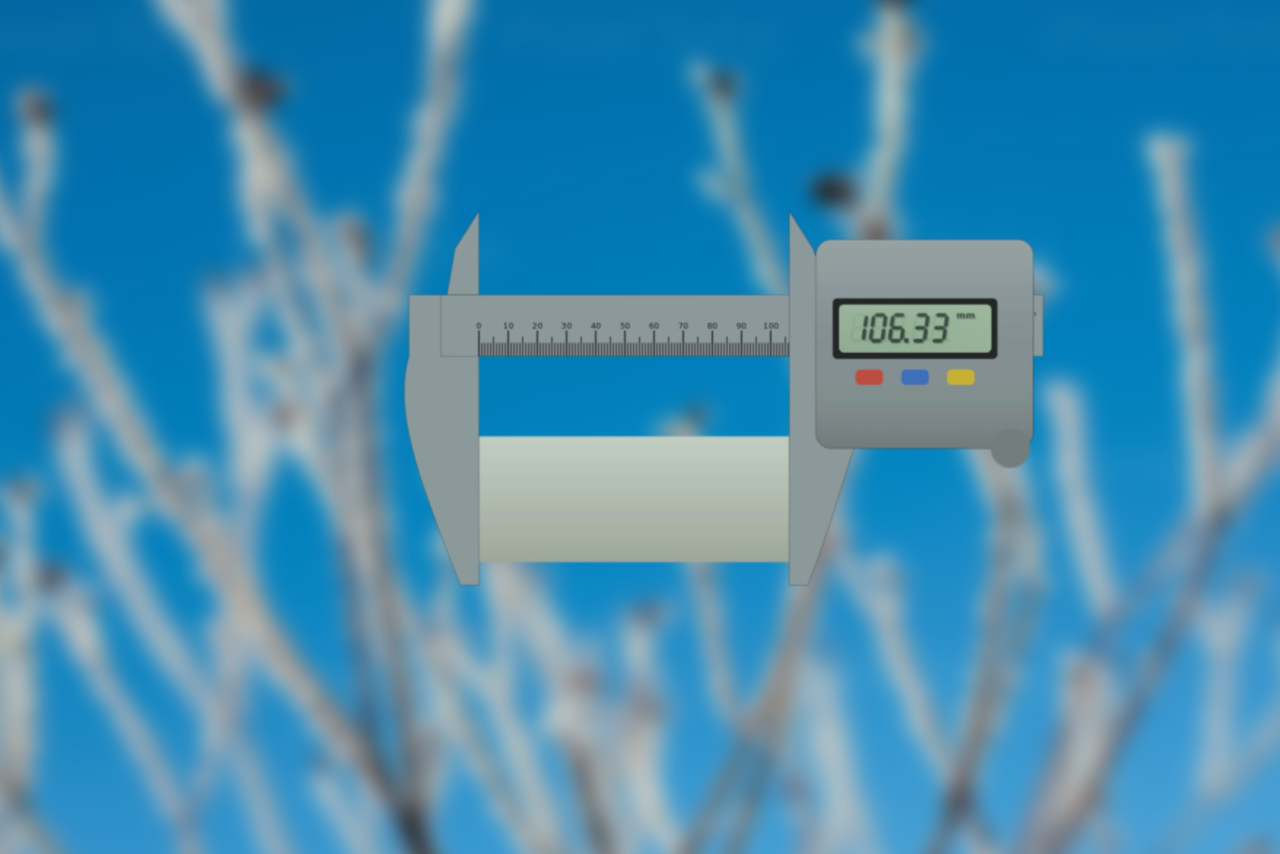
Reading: 106.33 mm
